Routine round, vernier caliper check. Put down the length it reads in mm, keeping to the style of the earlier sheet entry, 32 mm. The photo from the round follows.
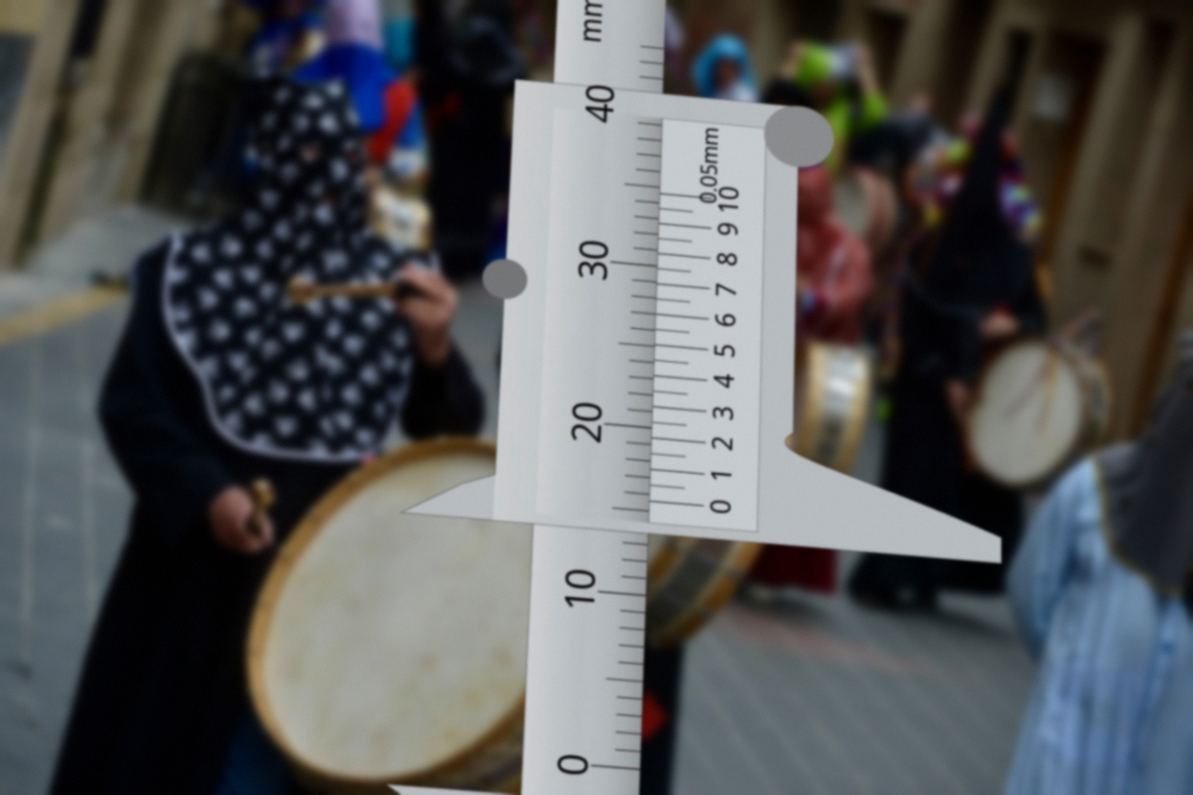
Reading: 15.6 mm
